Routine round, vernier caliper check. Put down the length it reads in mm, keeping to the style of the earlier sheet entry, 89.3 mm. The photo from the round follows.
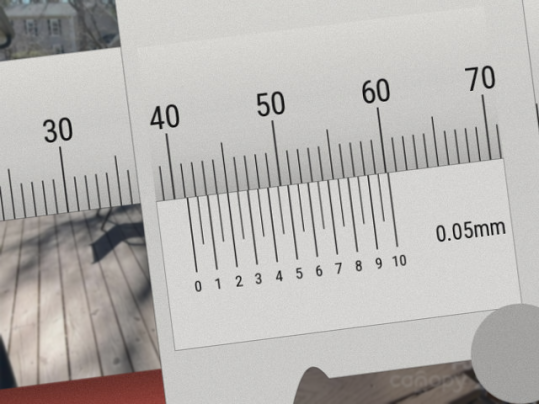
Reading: 41.2 mm
